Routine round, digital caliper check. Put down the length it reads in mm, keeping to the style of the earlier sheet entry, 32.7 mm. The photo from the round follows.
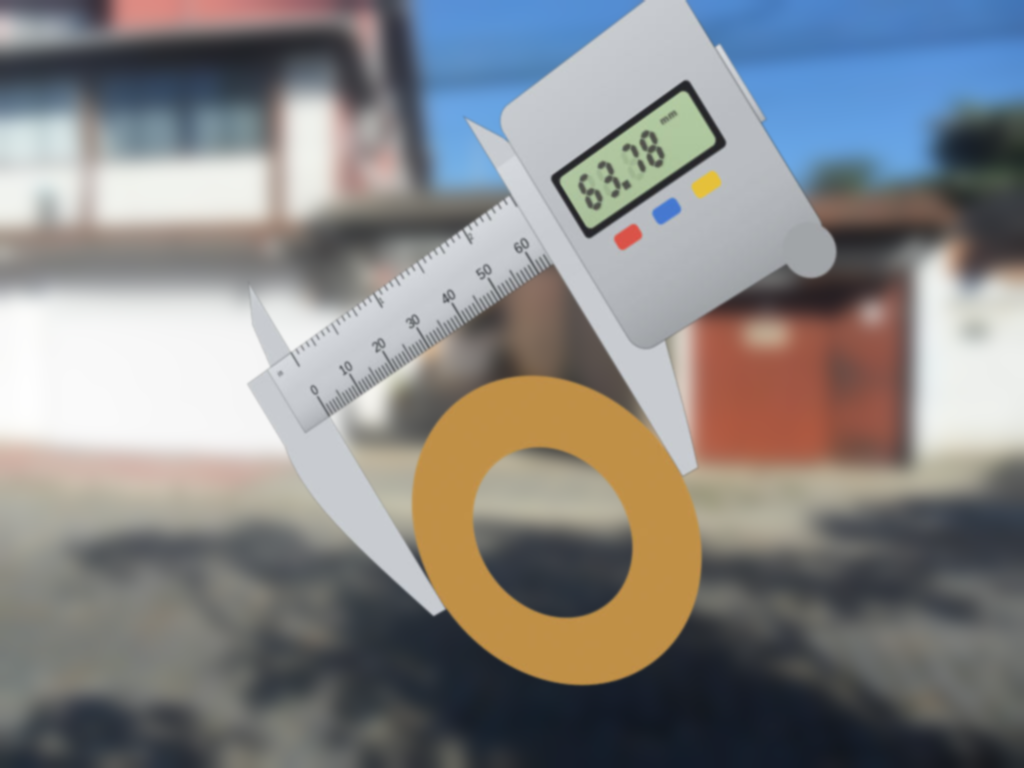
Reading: 63.78 mm
